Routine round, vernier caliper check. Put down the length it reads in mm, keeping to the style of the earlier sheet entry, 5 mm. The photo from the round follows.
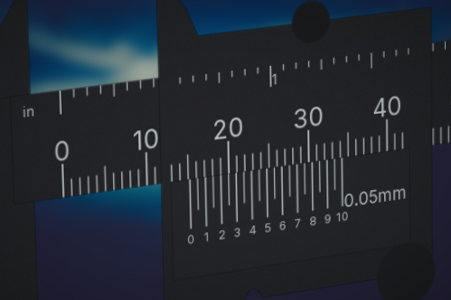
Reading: 15.2 mm
